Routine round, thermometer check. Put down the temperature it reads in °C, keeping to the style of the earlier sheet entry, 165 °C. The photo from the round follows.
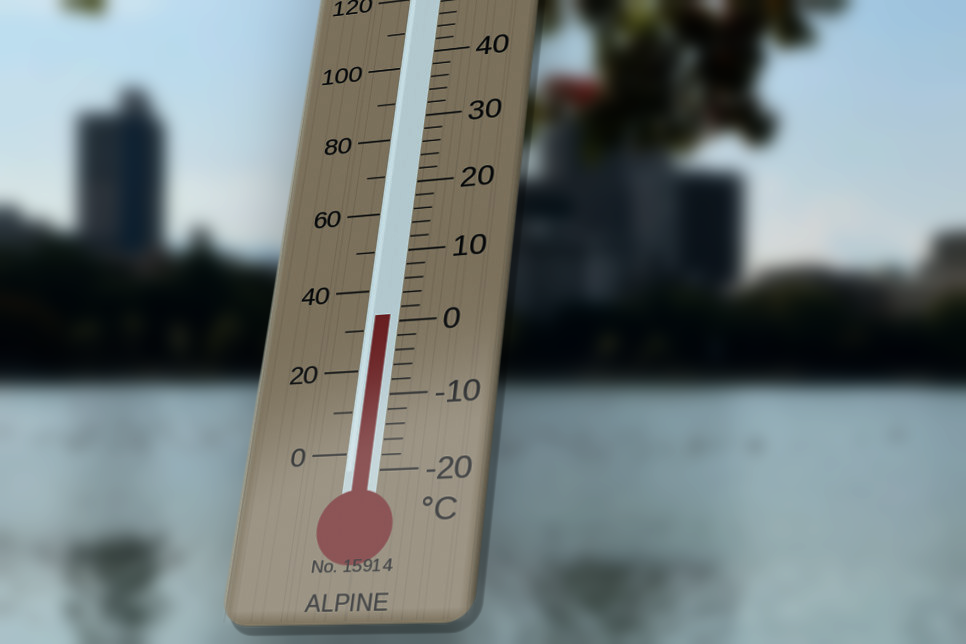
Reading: 1 °C
